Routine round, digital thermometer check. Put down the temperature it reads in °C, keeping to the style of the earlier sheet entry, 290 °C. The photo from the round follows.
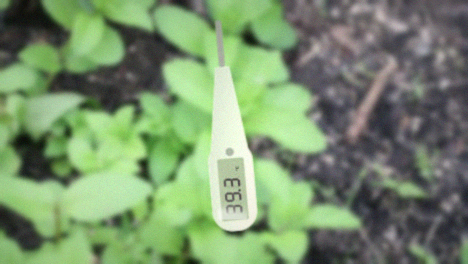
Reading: 39.3 °C
